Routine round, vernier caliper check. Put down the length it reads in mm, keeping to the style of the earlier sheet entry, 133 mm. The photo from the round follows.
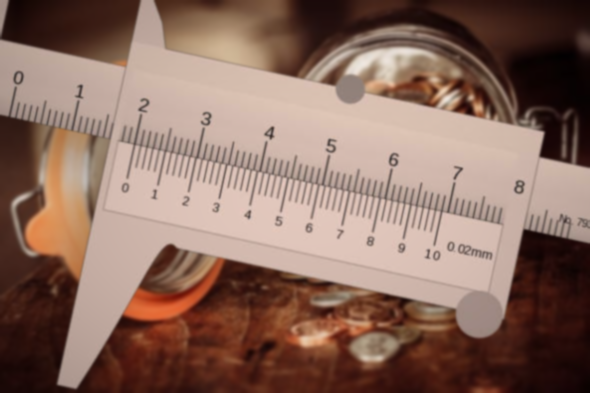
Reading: 20.0 mm
